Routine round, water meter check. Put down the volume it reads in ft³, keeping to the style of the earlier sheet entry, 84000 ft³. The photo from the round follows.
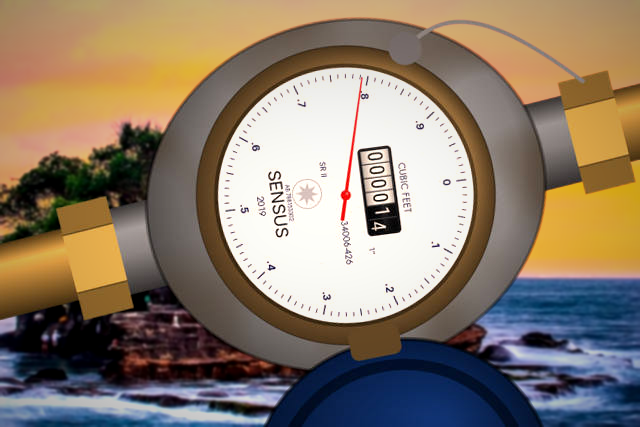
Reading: 13.79 ft³
